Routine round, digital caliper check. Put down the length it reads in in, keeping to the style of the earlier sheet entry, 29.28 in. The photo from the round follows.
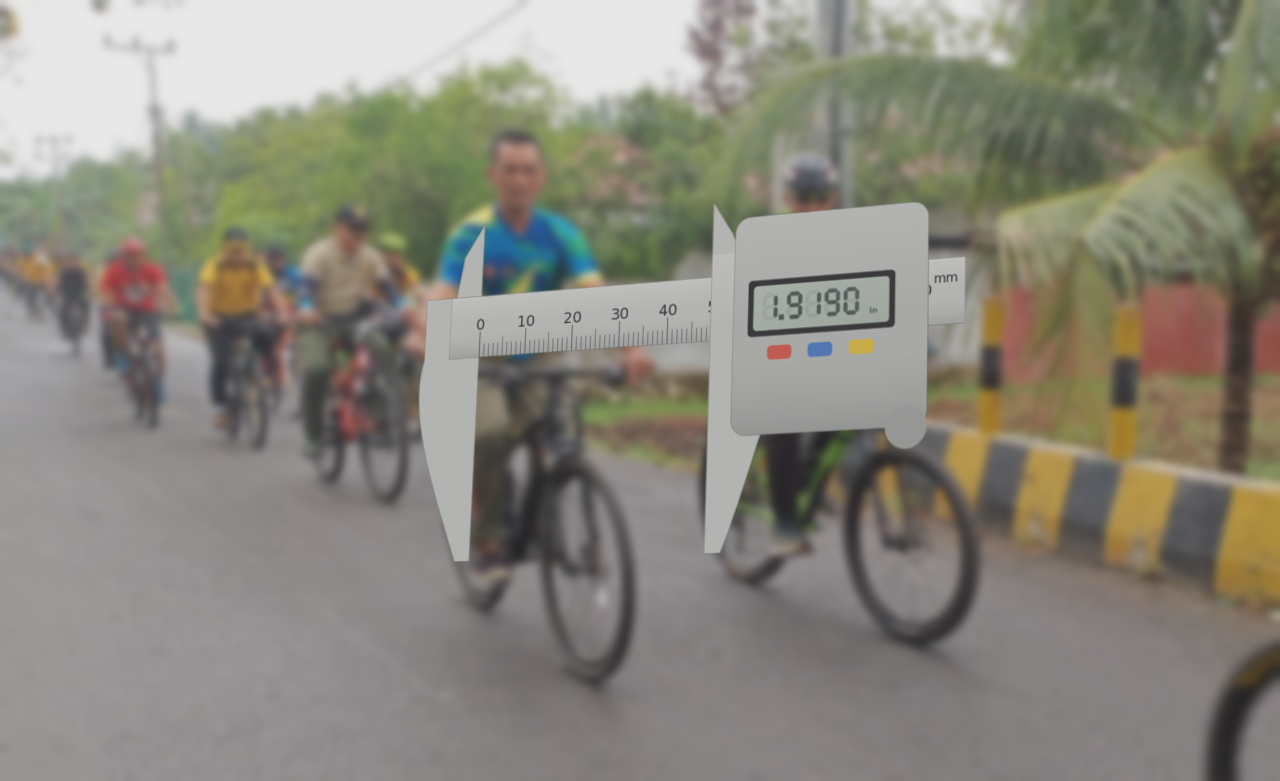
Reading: 1.9190 in
